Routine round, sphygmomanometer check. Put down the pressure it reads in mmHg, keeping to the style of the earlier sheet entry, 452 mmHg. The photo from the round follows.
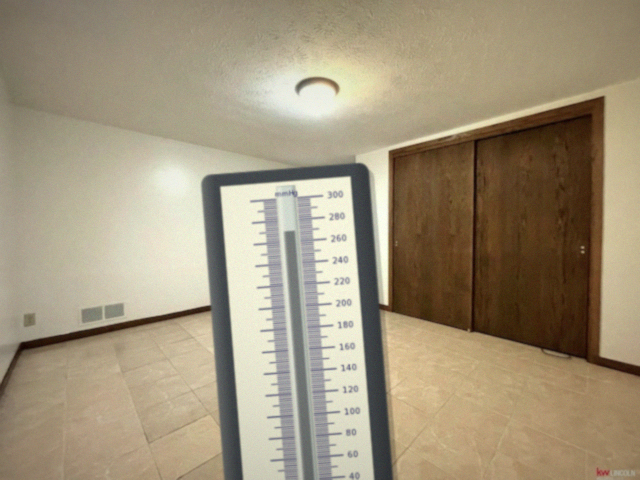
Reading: 270 mmHg
